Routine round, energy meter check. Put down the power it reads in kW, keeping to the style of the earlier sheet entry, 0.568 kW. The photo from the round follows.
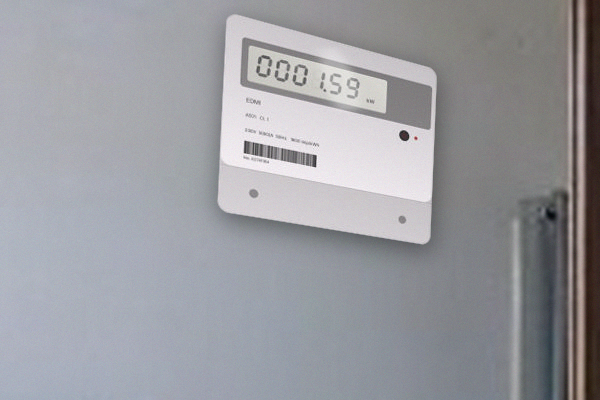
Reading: 1.59 kW
